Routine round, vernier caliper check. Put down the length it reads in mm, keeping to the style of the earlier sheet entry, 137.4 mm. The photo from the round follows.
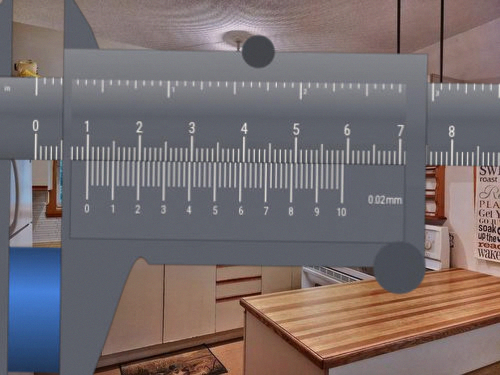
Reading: 10.0 mm
